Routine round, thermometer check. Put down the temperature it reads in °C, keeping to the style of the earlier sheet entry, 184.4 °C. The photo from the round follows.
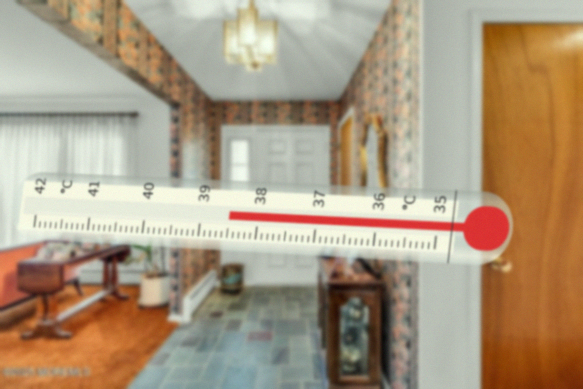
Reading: 38.5 °C
